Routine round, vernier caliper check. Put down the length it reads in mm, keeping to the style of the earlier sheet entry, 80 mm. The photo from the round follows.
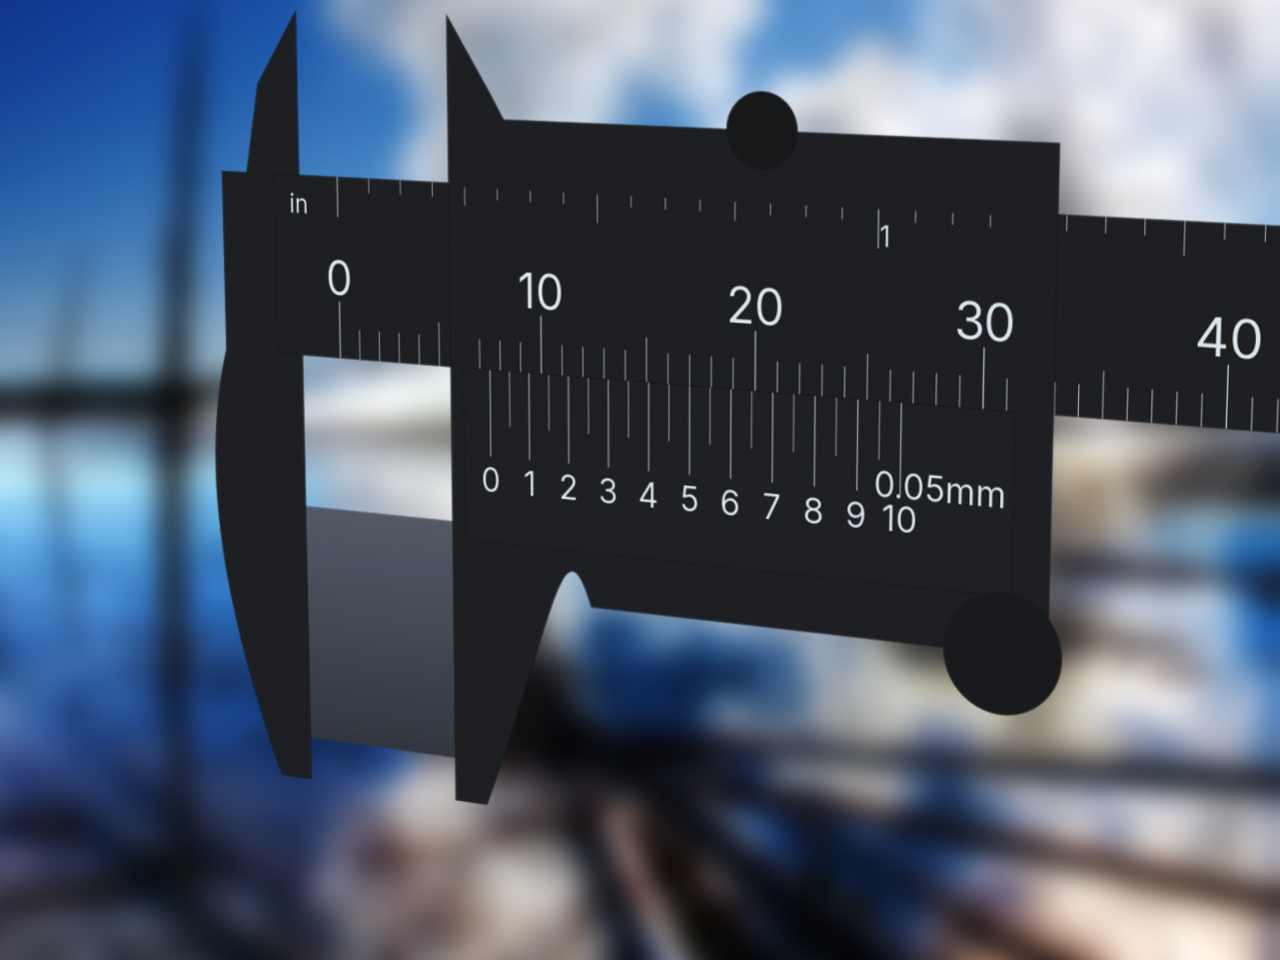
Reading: 7.5 mm
